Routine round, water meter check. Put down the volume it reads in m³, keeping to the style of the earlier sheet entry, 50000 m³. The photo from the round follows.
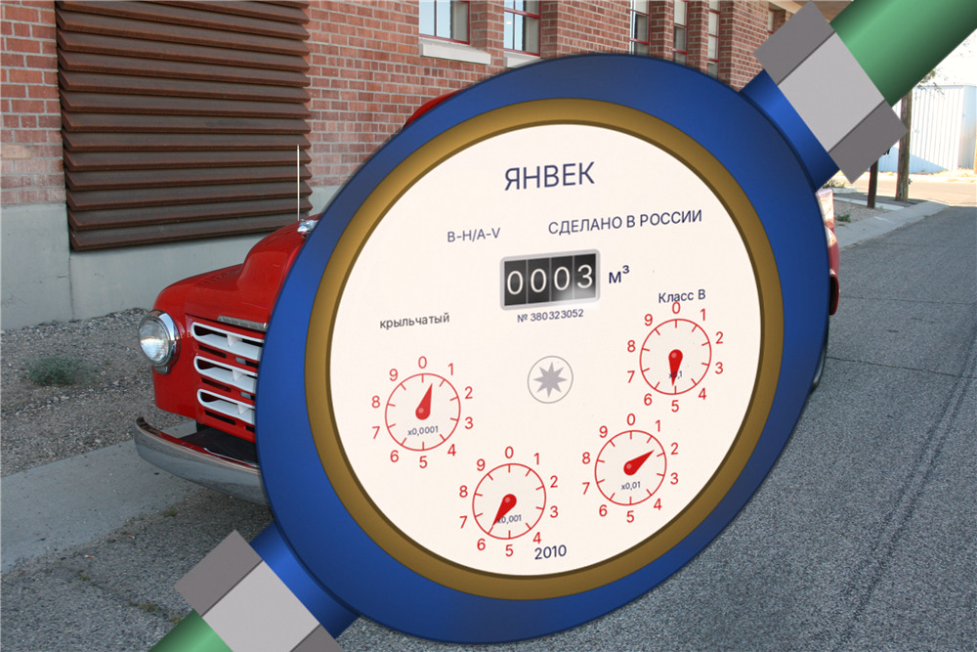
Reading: 3.5160 m³
